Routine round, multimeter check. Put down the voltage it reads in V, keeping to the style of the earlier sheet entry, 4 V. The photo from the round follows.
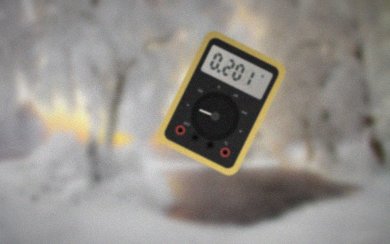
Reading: 0.201 V
